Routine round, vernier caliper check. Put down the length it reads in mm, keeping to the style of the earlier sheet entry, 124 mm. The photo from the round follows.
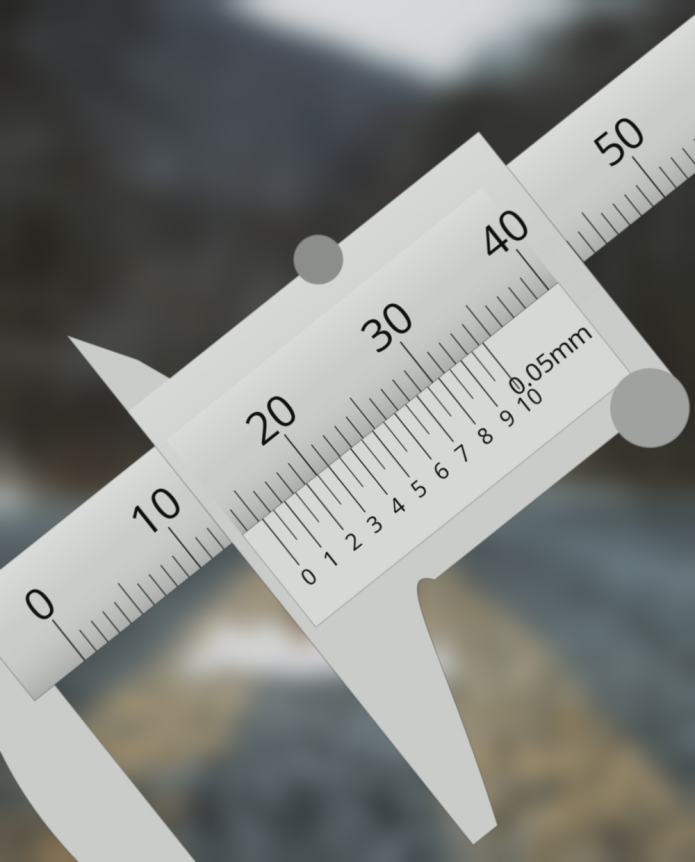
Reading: 15.3 mm
